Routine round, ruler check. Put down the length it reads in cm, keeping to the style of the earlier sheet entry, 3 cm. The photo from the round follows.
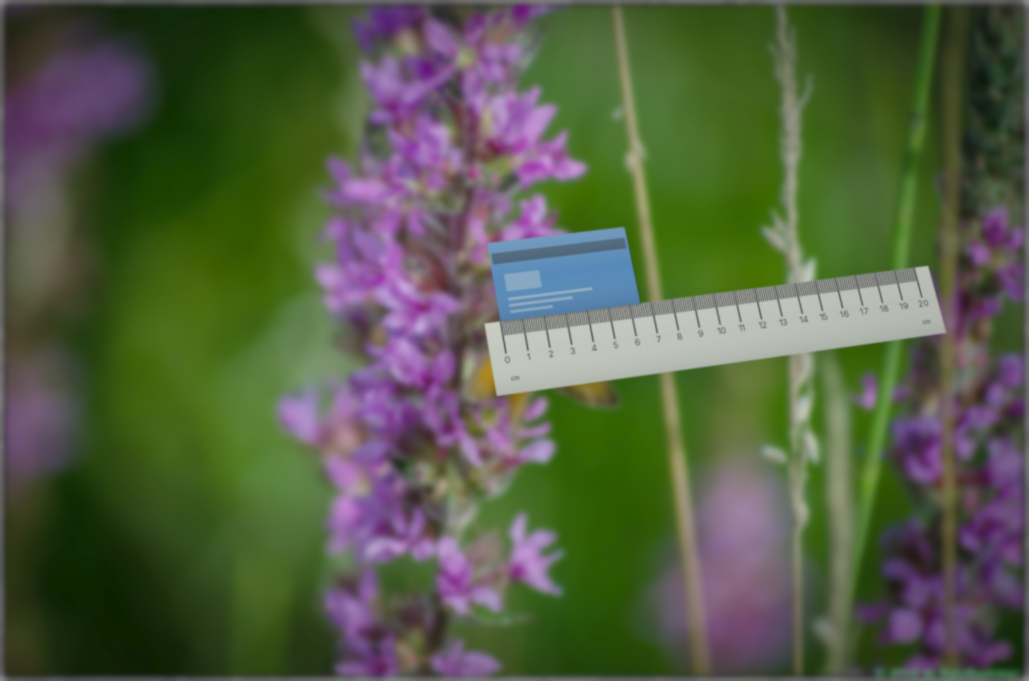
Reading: 6.5 cm
